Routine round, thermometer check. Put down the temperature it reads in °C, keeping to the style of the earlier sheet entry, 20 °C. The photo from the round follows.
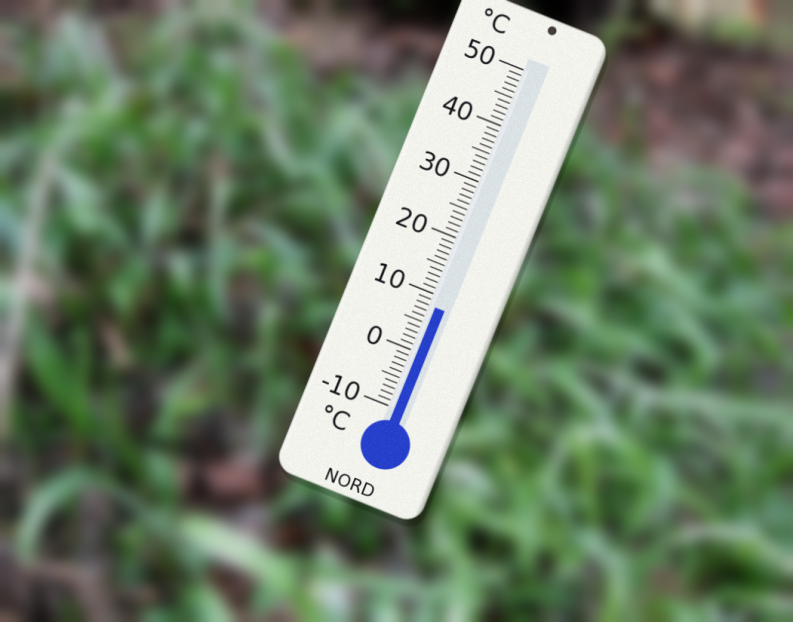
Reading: 8 °C
